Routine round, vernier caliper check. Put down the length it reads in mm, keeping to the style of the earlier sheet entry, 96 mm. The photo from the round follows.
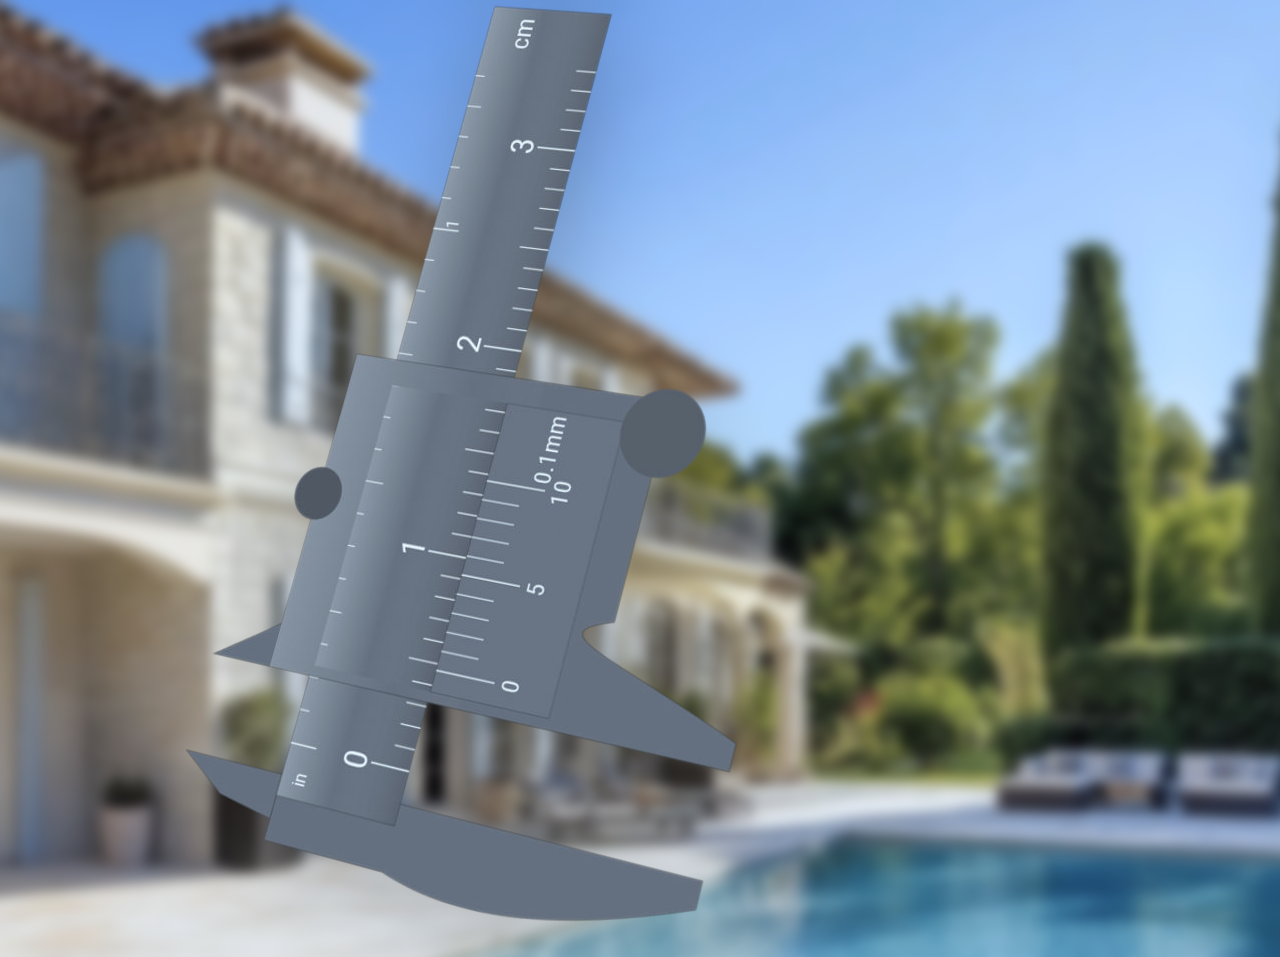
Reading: 4.7 mm
